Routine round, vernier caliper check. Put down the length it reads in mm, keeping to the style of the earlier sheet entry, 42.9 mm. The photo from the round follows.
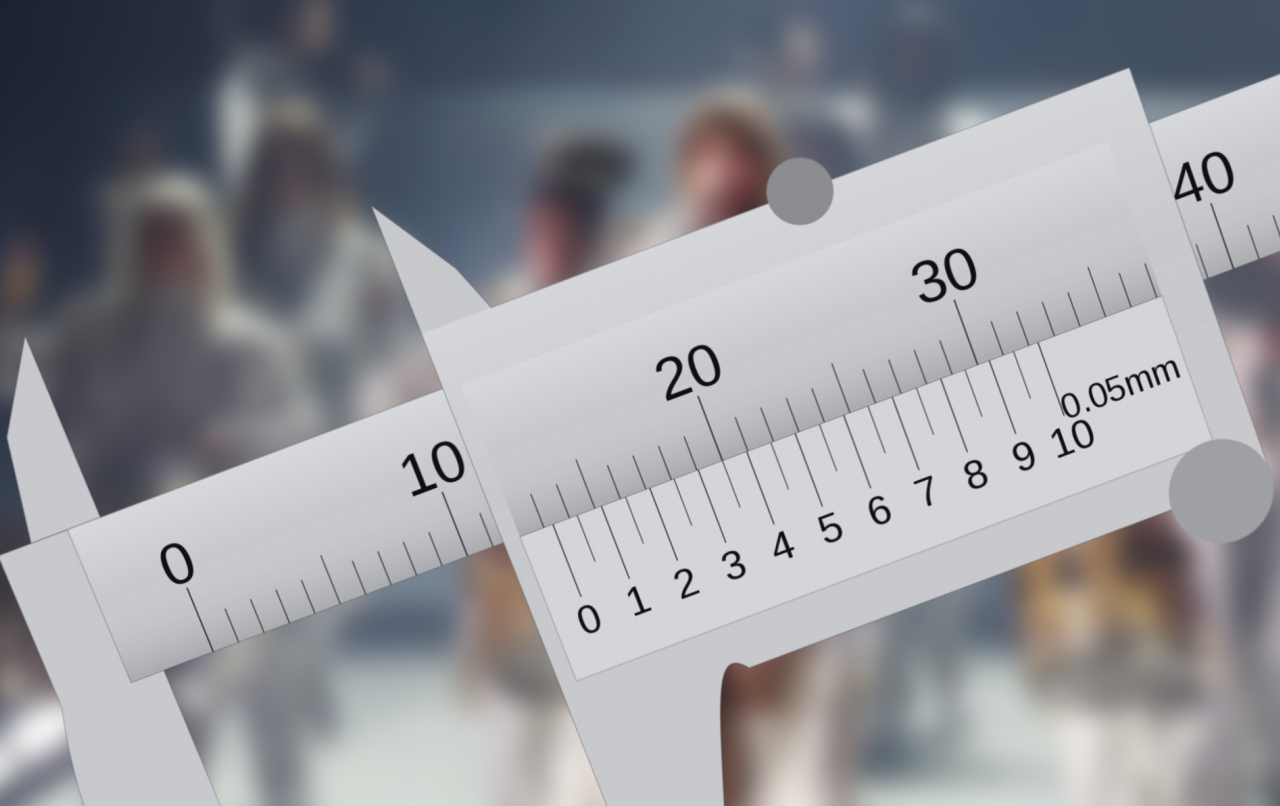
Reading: 13.35 mm
